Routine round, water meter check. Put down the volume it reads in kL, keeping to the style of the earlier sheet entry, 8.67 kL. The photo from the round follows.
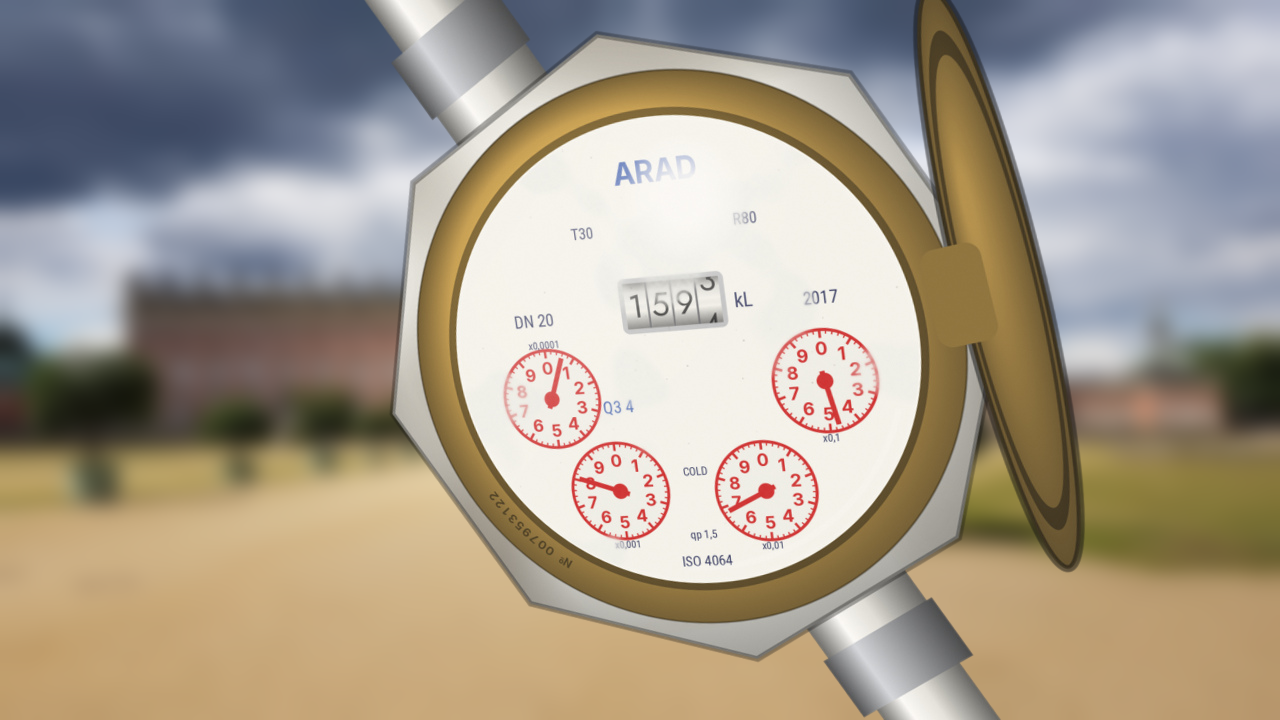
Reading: 1593.4680 kL
